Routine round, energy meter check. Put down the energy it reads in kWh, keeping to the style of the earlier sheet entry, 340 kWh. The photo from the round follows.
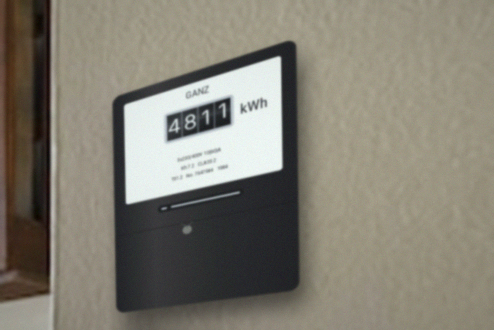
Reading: 4811 kWh
